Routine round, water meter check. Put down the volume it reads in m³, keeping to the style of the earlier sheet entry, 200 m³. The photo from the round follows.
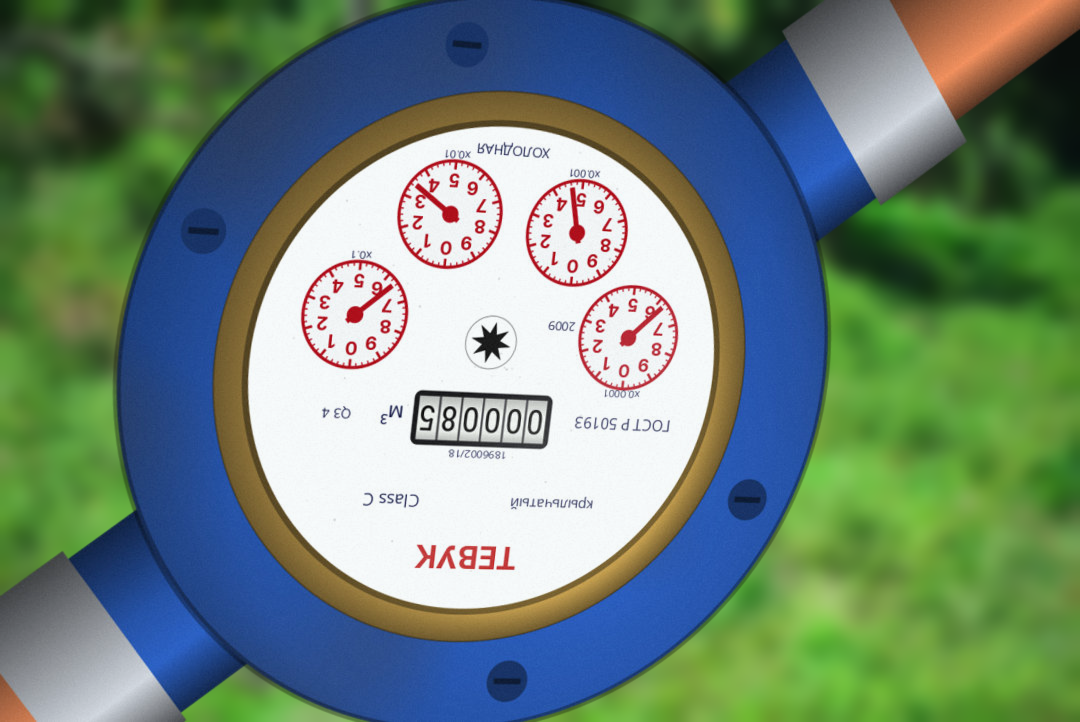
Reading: 85.6346 m³
